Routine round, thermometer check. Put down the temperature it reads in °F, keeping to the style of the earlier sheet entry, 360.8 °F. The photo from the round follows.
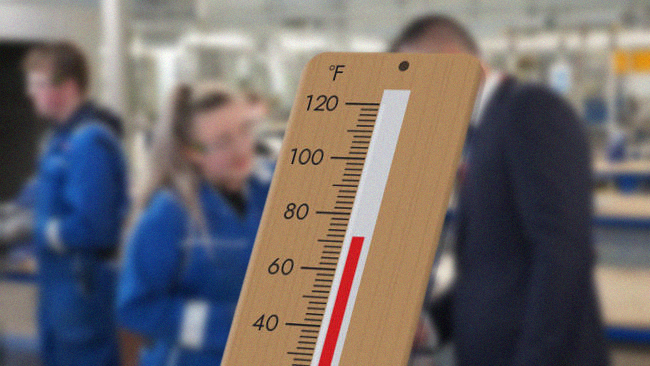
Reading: 72 °F
